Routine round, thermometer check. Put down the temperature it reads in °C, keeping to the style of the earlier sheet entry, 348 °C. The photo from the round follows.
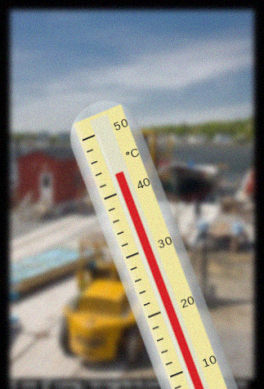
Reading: 43 °C
